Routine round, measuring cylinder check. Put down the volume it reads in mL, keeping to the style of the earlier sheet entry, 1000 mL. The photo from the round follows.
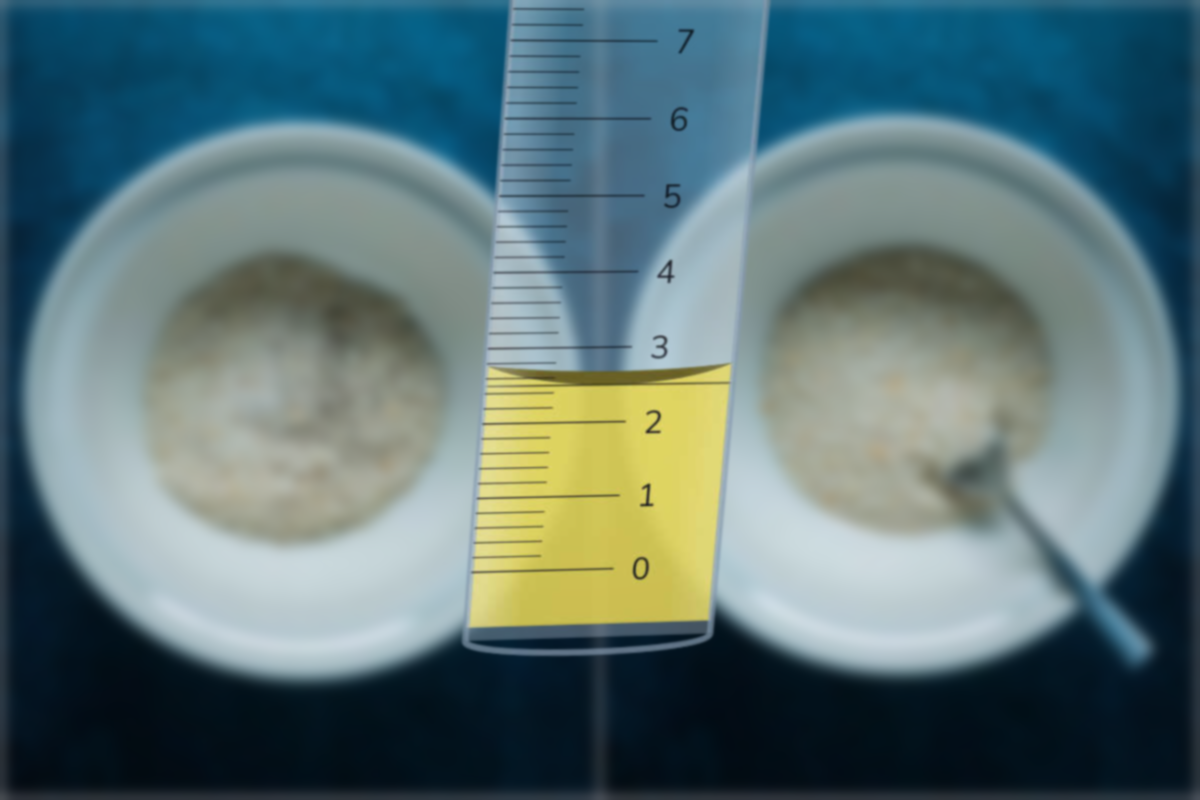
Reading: 2.5 mL
